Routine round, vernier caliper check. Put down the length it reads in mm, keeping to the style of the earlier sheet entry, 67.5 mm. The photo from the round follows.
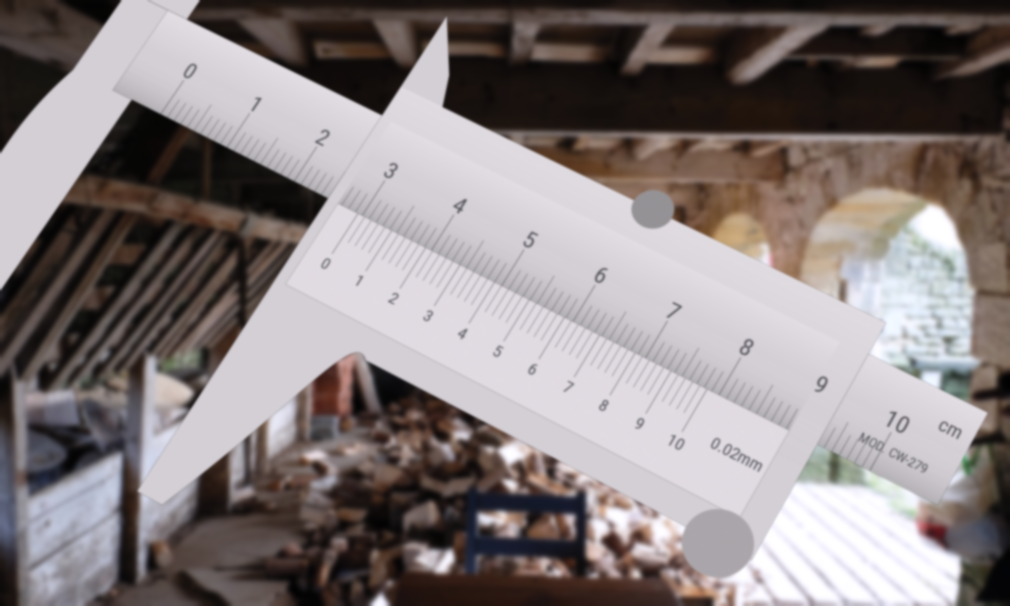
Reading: 29.4 mm
